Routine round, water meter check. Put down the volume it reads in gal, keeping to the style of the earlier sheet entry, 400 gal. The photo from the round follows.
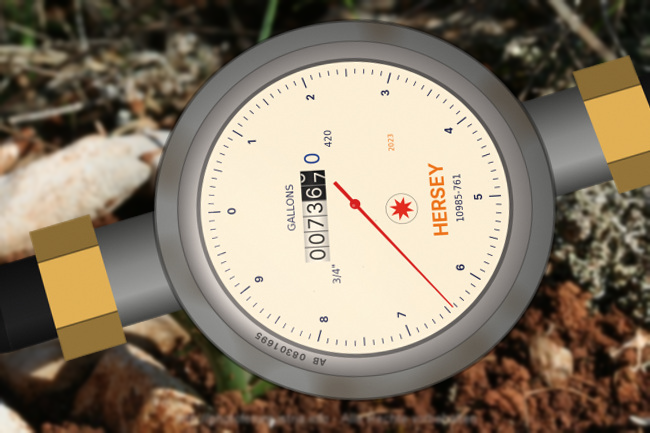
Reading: 73666.4 gal
